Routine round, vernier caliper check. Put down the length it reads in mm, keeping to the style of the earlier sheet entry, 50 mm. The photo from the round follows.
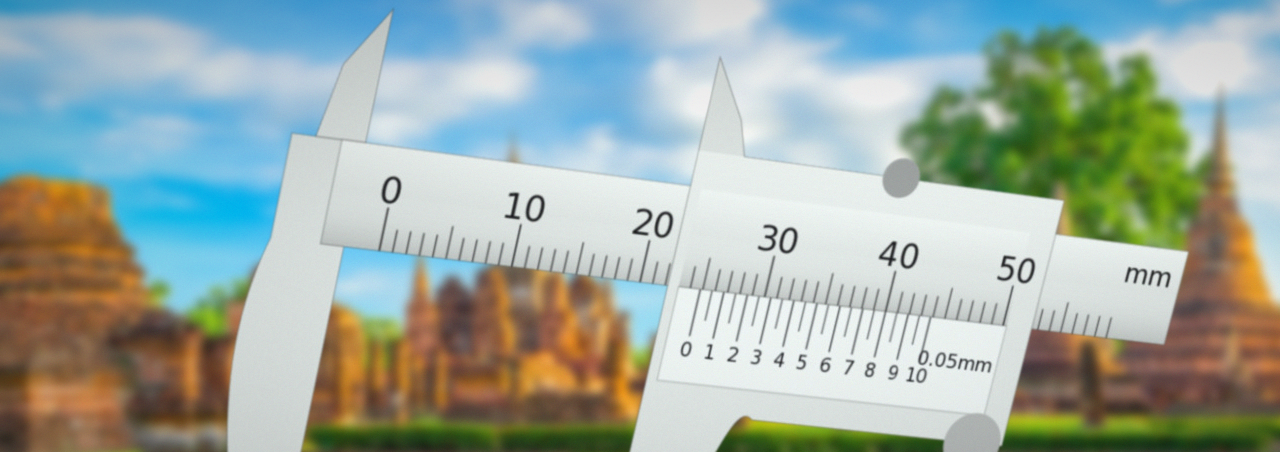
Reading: 24.8 mm
